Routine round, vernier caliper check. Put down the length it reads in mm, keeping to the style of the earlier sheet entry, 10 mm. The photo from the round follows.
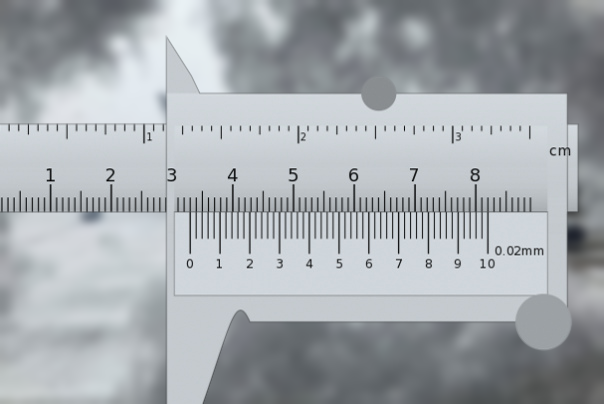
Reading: 33.0 mm
